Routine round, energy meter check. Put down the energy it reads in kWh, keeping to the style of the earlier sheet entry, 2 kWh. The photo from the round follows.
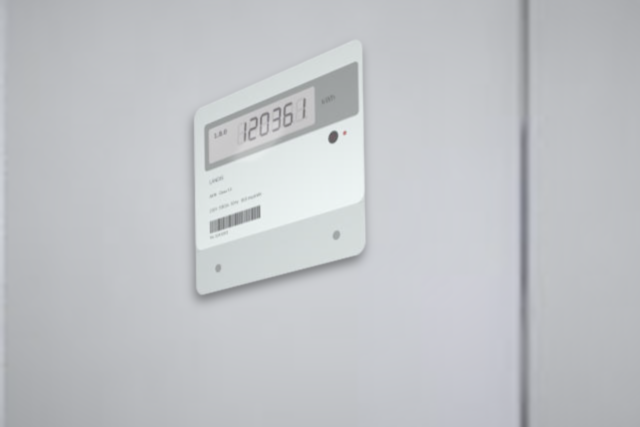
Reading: 120361 kWh
